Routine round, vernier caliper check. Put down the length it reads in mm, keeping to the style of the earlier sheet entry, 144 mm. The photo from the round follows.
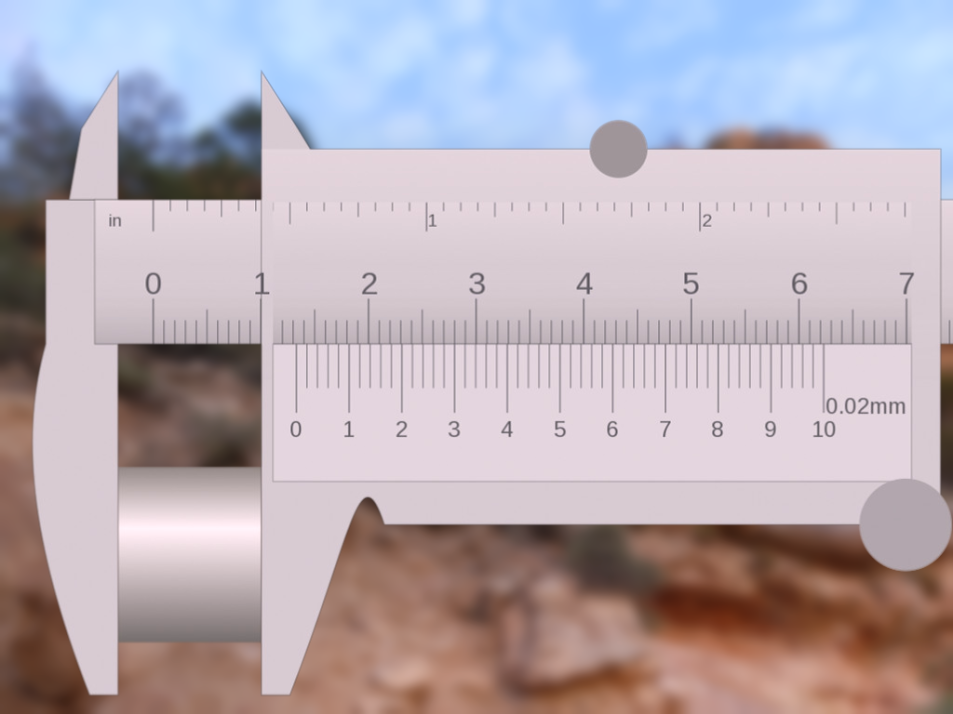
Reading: 13.3 mm
